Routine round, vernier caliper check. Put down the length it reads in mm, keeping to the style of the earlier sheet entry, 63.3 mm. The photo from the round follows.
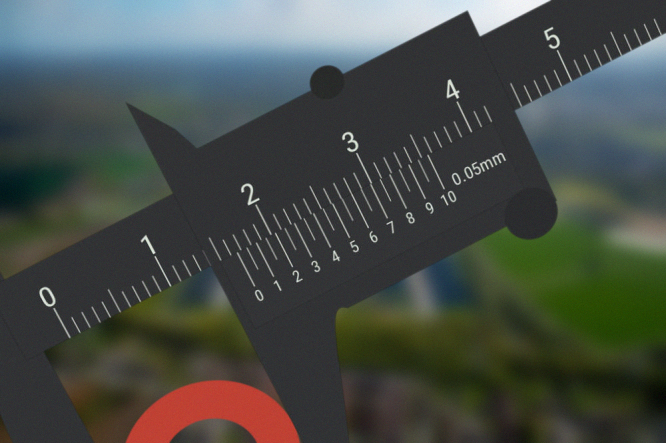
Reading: 16.6 mm
